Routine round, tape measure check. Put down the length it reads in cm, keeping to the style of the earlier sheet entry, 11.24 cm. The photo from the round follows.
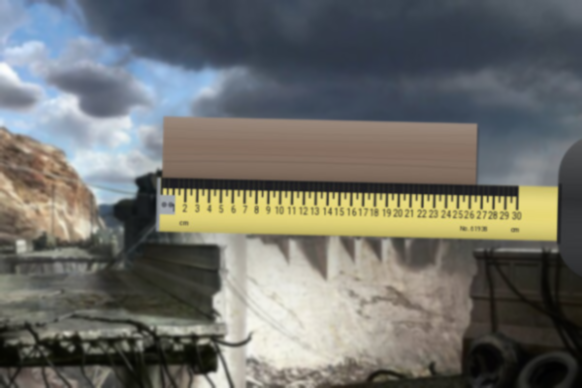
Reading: 26.5 cm
